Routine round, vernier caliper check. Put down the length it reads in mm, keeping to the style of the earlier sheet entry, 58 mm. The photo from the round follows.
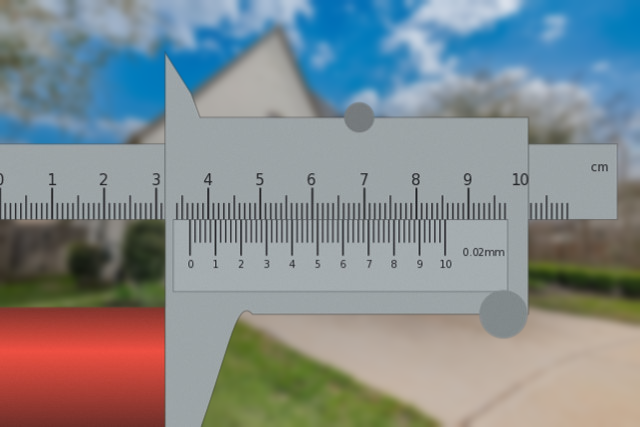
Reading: 36.5 mm
